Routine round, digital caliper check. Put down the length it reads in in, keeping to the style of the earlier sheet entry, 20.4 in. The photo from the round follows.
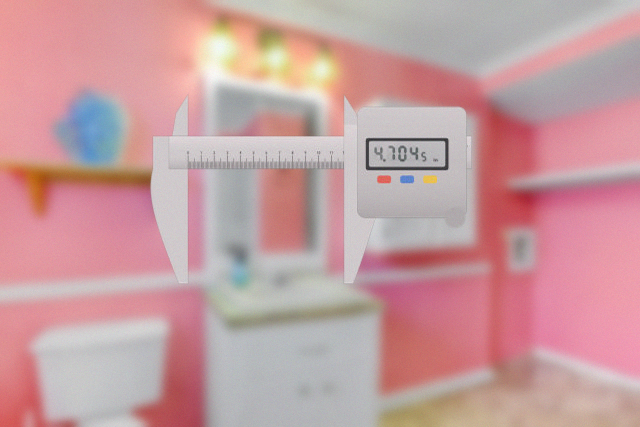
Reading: 4.7045 in
